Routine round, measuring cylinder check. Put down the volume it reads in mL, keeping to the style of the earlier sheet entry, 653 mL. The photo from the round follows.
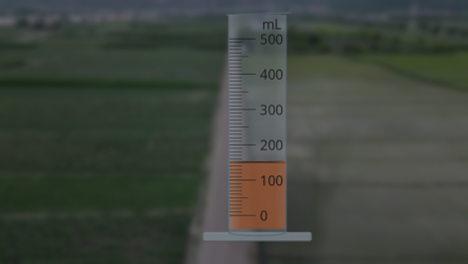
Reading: 150 mL
